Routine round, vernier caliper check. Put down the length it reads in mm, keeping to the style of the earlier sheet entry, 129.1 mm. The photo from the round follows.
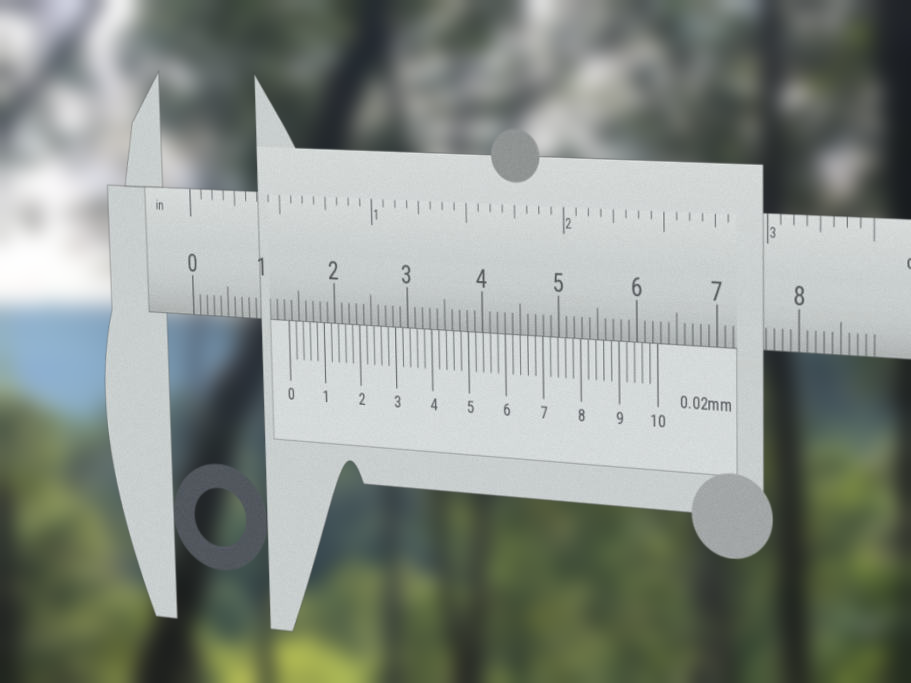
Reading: 13.6 mm
